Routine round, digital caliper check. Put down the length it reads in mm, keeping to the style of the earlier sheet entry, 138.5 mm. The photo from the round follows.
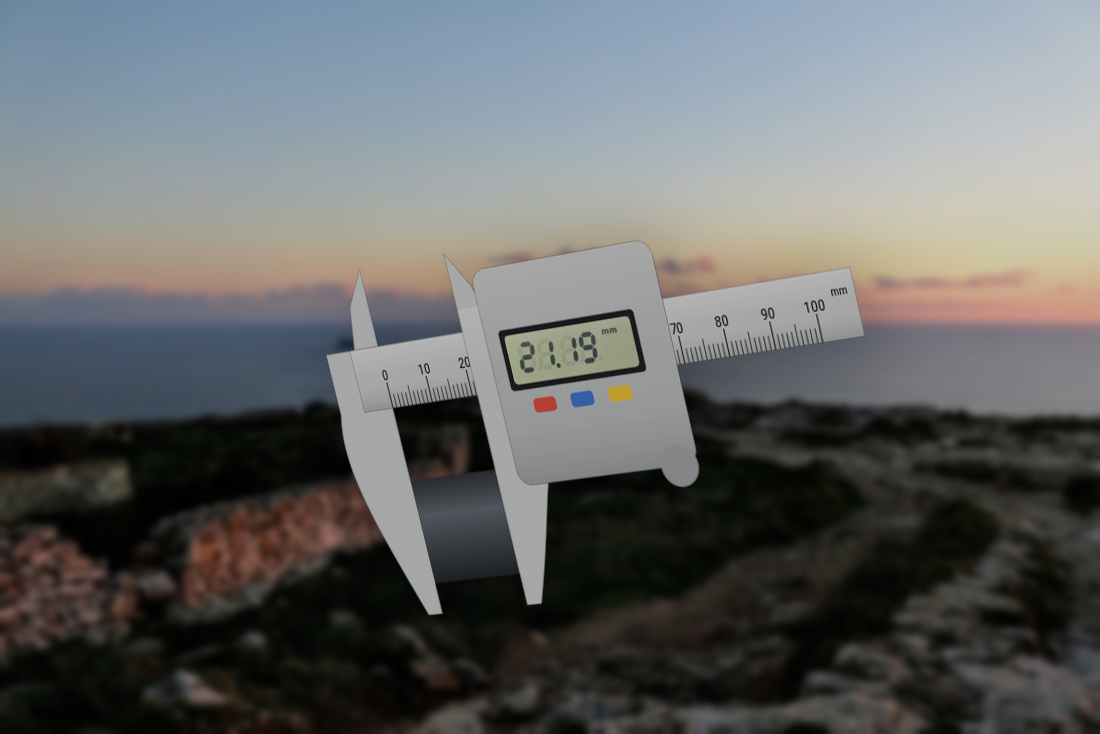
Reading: 21.19 mm
